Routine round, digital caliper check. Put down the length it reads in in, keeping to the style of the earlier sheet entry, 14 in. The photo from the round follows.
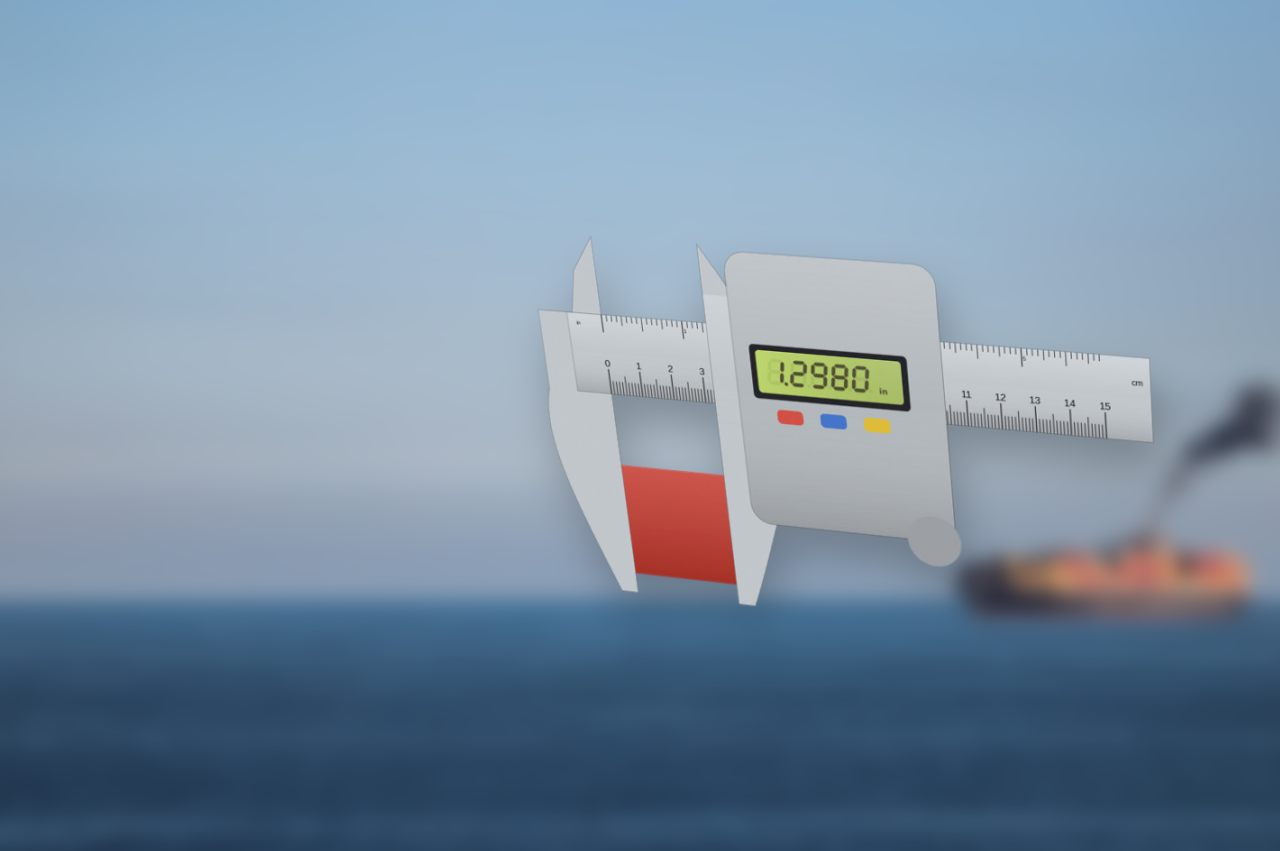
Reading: 1.2980 in
